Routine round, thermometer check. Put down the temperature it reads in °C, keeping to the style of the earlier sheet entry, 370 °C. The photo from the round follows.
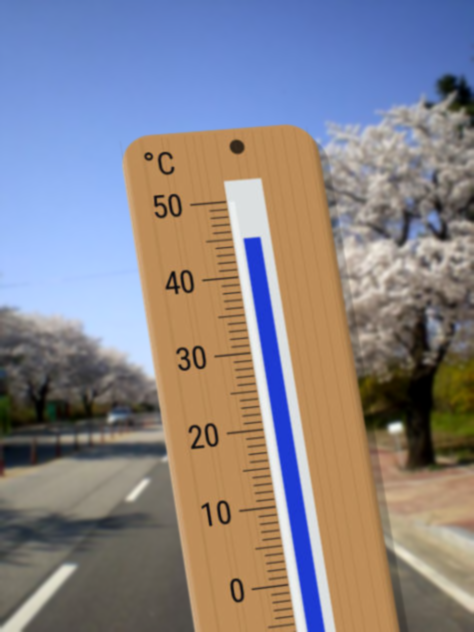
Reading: 45 °C
